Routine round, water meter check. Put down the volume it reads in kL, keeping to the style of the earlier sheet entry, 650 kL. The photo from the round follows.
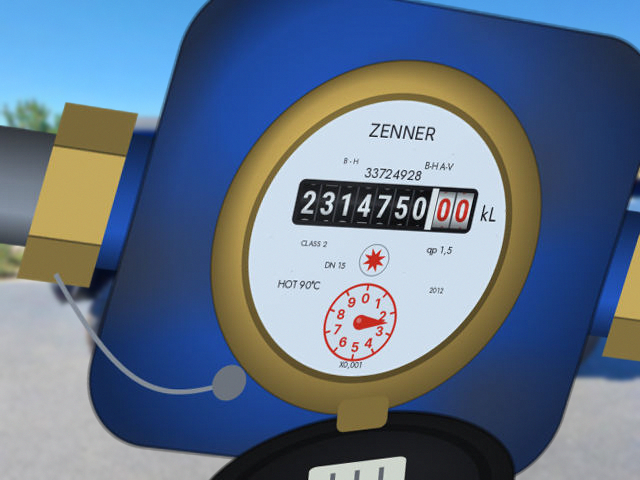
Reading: 2314750.002 kL
